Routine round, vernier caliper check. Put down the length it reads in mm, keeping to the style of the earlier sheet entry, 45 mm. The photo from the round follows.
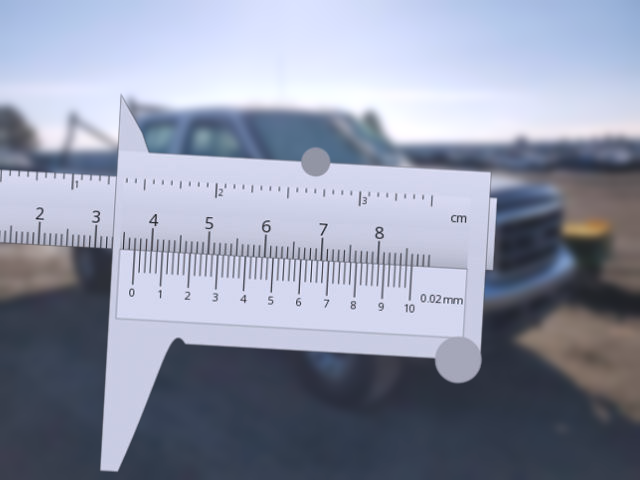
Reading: 37.0 mm
